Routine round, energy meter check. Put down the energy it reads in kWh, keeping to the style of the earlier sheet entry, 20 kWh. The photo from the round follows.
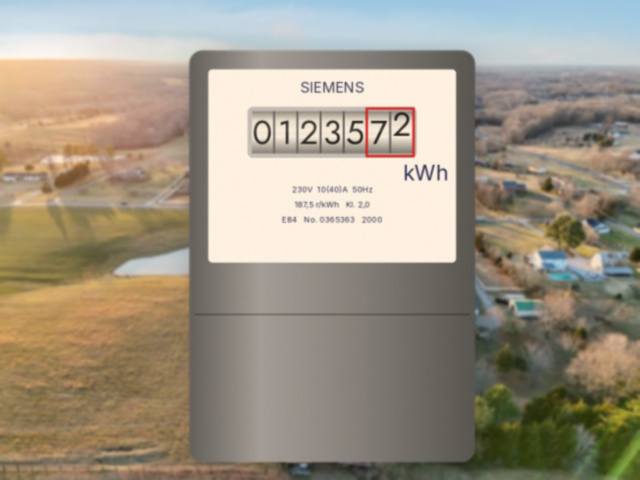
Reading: 1235.72 kWh
